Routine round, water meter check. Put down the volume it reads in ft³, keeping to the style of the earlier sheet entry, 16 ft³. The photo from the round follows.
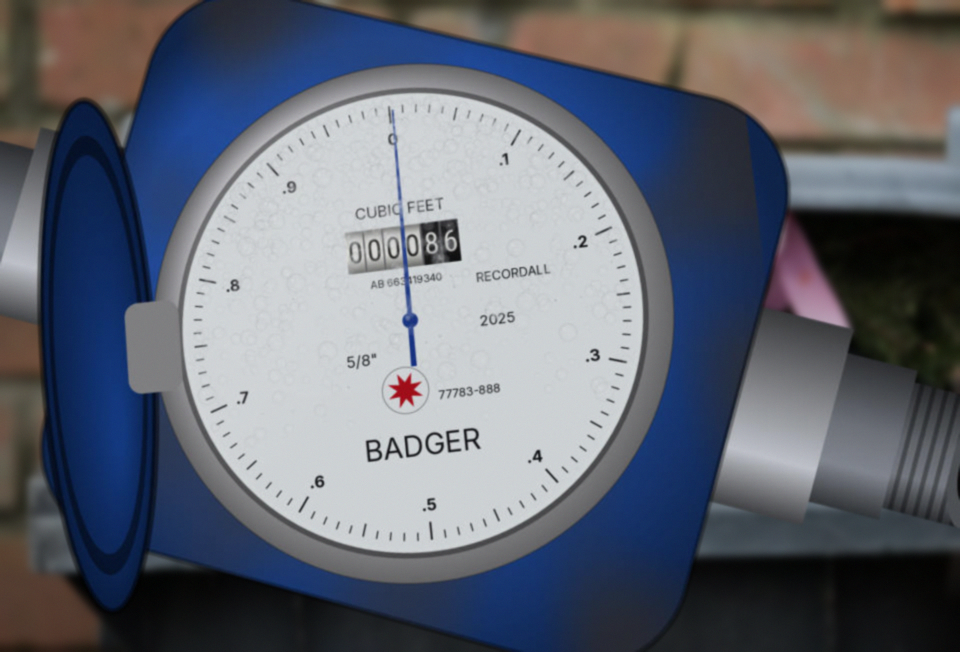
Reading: 86.00 ft³
